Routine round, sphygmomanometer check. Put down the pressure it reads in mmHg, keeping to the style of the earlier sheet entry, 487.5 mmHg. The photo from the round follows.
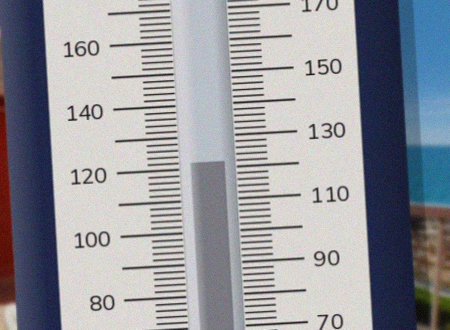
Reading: 122 mmHg
